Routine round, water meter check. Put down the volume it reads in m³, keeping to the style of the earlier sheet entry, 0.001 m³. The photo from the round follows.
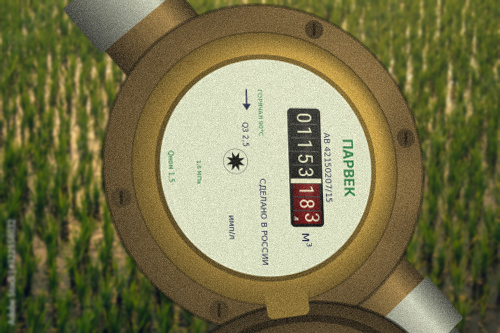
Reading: 1153.183 m³
